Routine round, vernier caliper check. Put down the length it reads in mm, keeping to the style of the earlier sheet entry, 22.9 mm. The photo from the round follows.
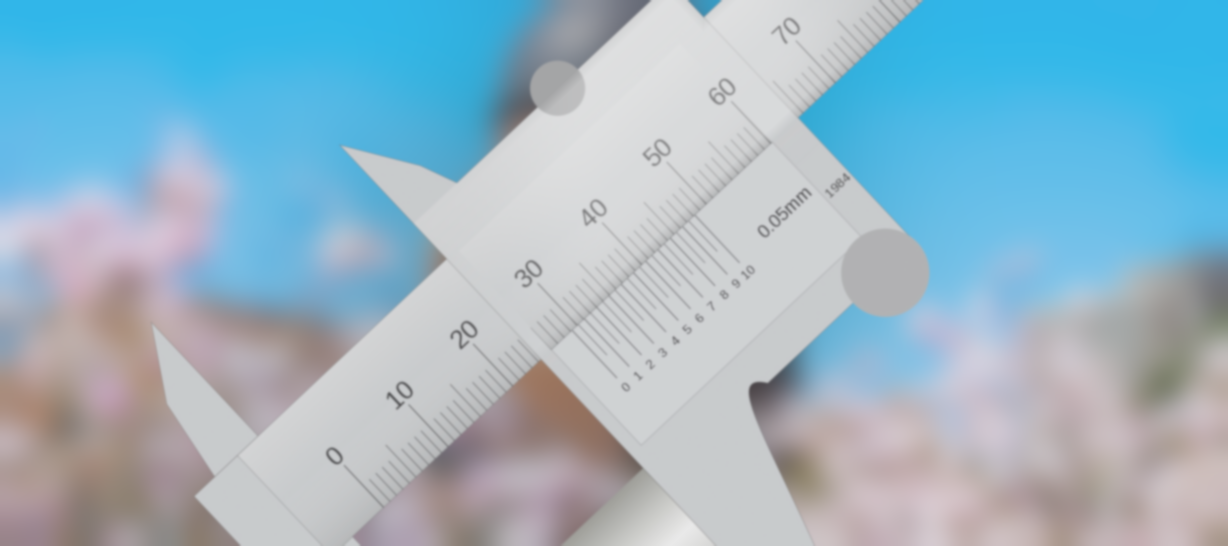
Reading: 29.2 mm
